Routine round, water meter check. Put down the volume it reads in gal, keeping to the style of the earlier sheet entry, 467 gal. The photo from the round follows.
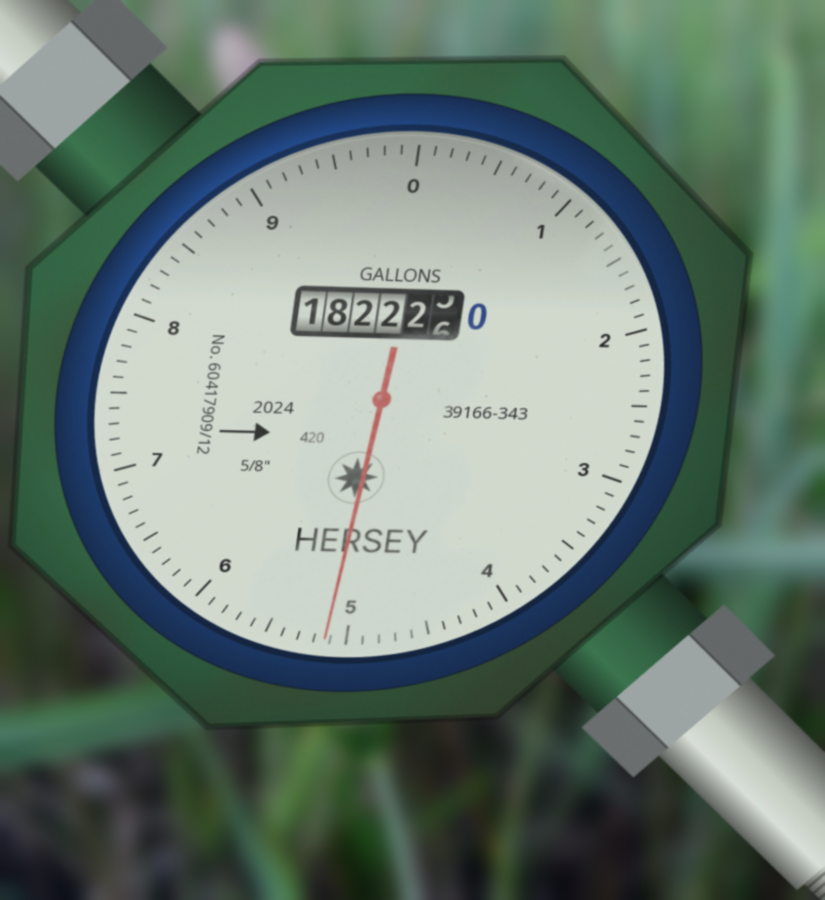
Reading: 1822255.1 gal
